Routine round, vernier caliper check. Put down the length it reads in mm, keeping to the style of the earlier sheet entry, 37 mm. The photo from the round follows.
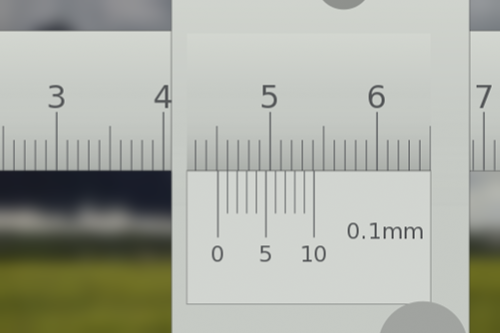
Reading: 45.1 mm
